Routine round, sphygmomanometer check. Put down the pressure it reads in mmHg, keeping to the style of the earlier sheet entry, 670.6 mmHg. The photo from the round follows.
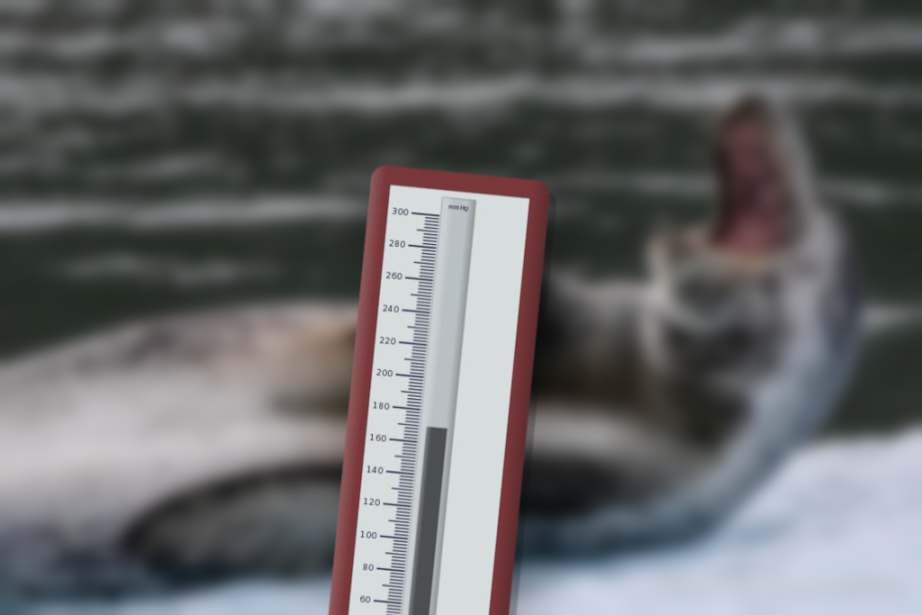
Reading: 170 mmHg
